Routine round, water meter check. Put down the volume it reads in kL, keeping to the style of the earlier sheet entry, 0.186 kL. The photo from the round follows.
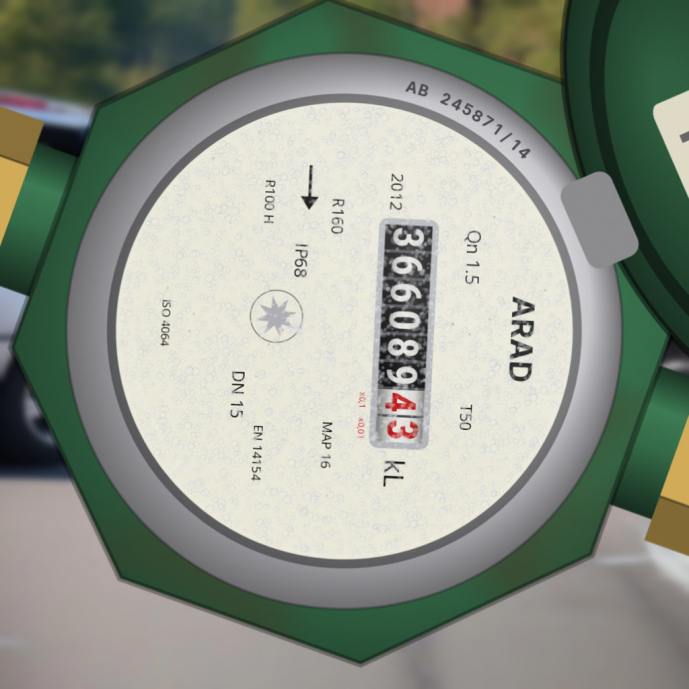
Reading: 366089.43 kL
